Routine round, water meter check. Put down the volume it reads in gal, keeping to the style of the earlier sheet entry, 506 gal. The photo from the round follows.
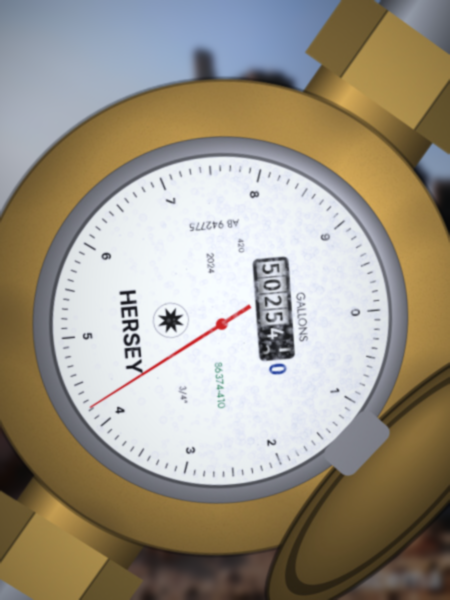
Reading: 5025414.2 gal
